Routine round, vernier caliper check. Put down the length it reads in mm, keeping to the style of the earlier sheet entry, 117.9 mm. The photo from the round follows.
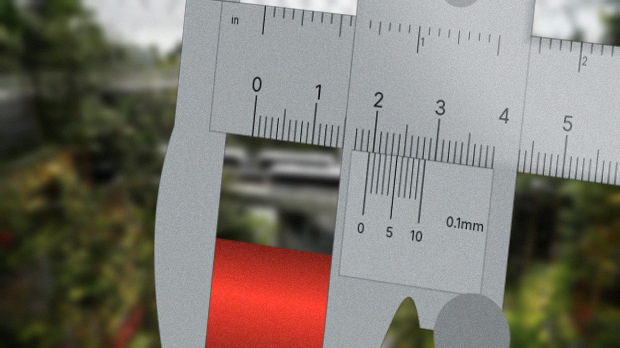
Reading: 19.4 mm
